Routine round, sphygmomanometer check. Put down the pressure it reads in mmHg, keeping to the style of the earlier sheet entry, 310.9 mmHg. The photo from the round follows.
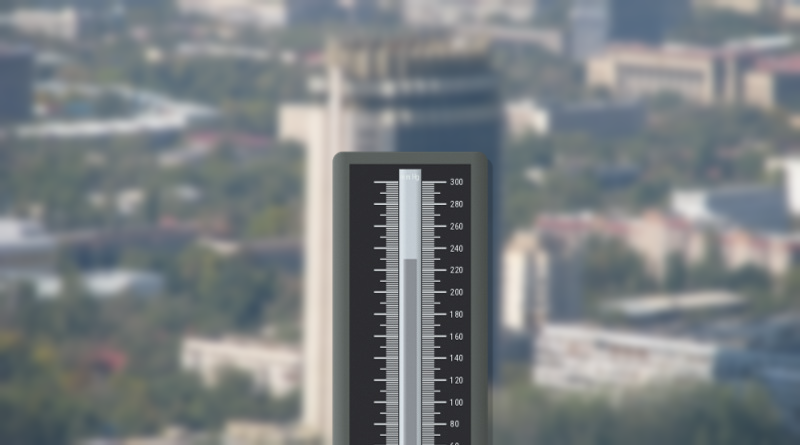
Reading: 230 mmHg
